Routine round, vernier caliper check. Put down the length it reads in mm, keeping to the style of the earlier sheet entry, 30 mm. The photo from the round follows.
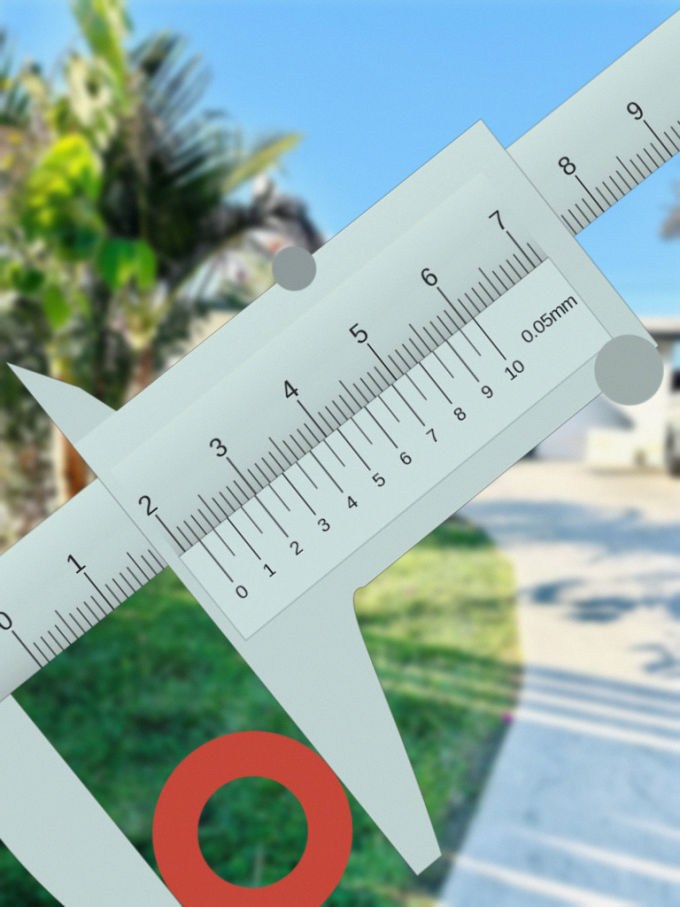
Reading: 22.0 mm
